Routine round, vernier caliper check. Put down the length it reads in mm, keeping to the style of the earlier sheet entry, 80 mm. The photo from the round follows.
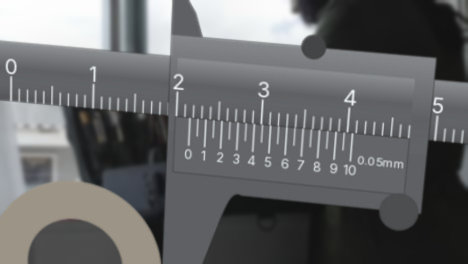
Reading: 21.6 mm
